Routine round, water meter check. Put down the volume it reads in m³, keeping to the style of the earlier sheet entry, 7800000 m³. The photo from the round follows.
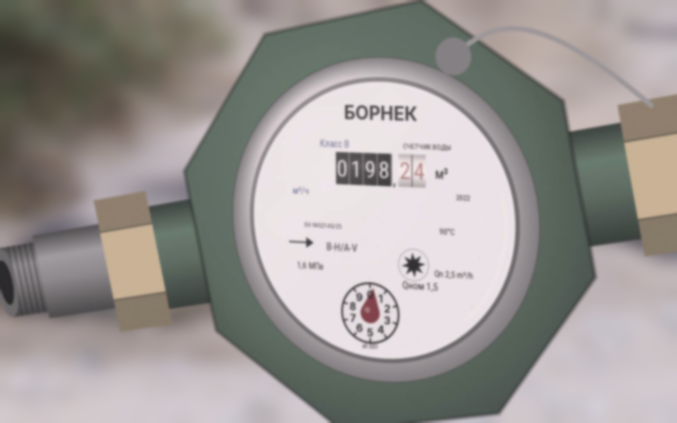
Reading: 198.240 m³
